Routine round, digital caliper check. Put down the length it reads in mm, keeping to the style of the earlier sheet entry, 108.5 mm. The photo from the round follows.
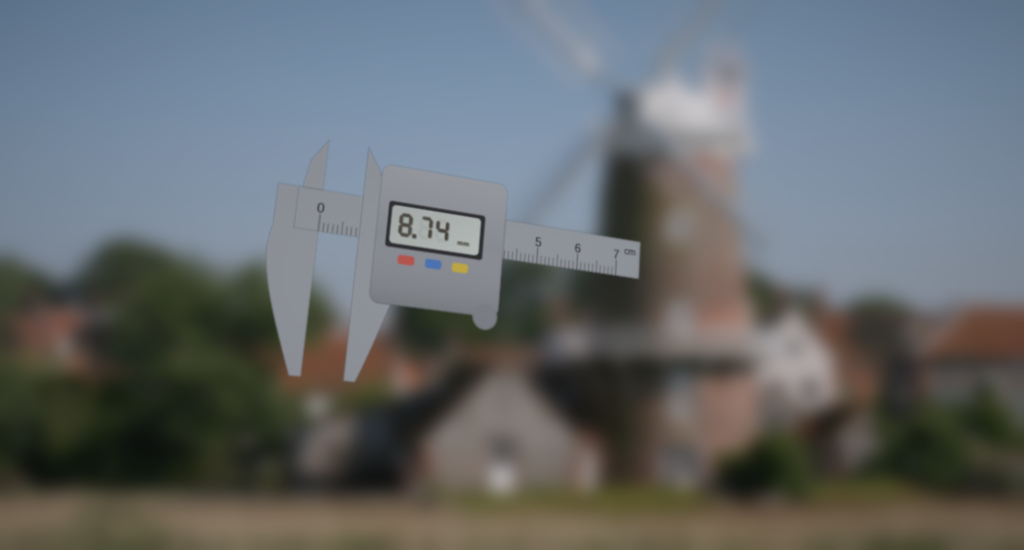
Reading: 8.74 mm
